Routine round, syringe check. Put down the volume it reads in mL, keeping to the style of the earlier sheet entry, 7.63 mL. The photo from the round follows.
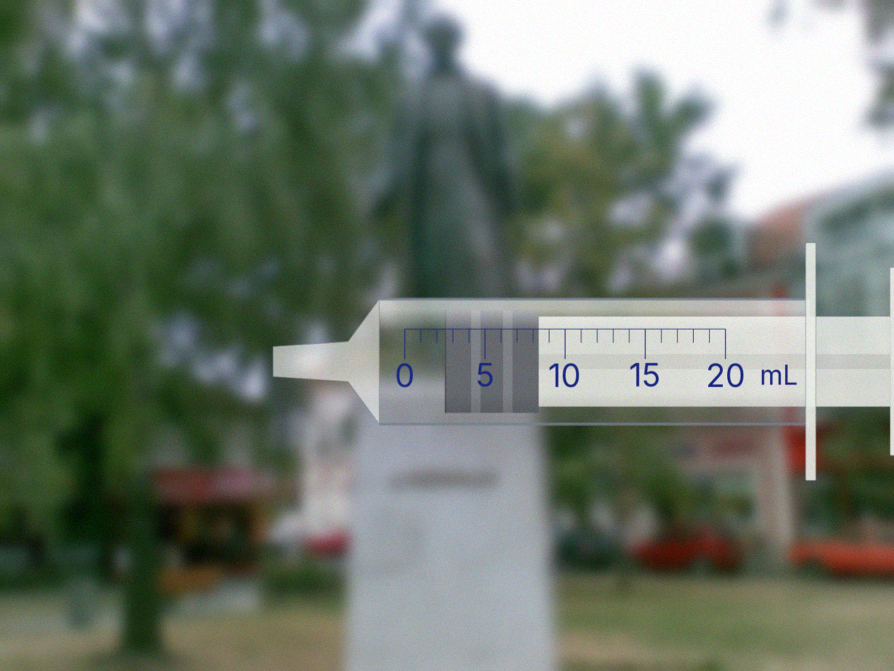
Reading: 2.5 mL
